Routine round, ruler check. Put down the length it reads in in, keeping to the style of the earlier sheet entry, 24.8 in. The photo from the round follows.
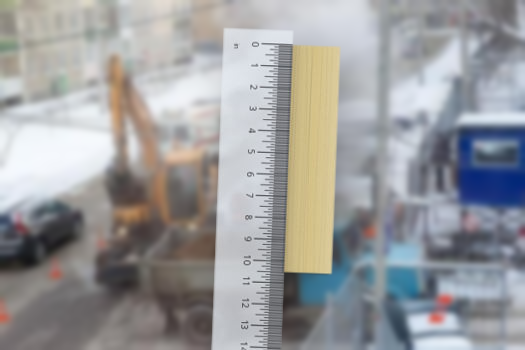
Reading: 10.5 in
